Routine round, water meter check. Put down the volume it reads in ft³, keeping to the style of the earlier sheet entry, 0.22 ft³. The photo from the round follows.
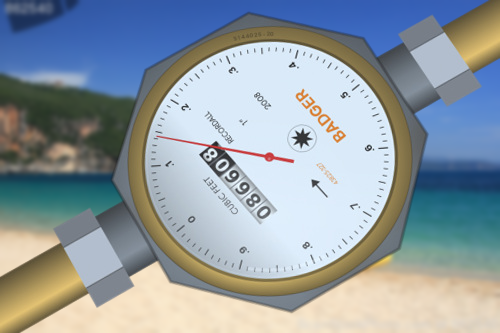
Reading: 86608.14 ft³
